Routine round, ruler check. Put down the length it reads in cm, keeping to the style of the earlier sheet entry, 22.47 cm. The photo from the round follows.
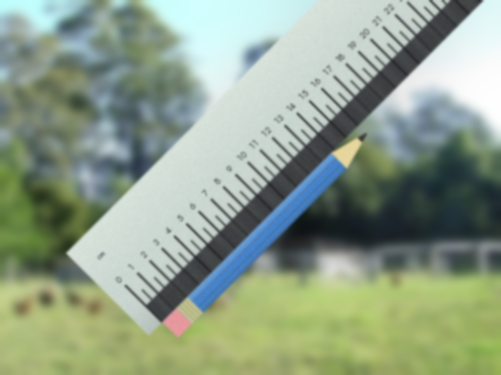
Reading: 16 cm
